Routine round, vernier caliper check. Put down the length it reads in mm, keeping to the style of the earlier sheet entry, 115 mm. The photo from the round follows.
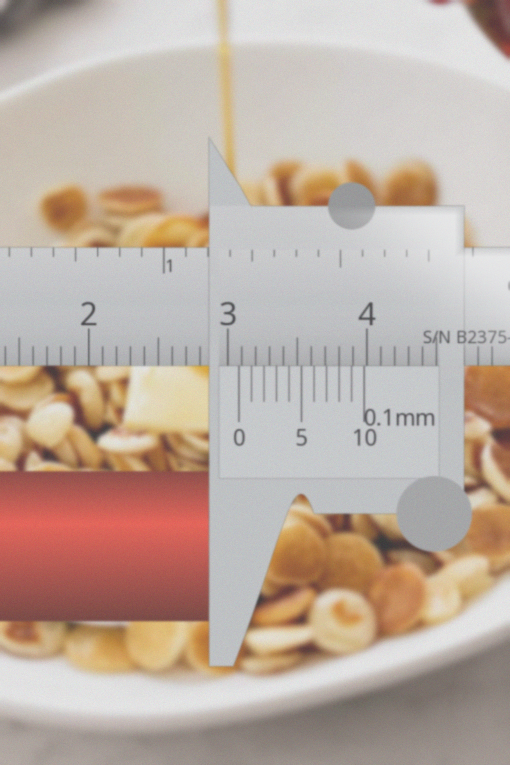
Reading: 30.8 mm
